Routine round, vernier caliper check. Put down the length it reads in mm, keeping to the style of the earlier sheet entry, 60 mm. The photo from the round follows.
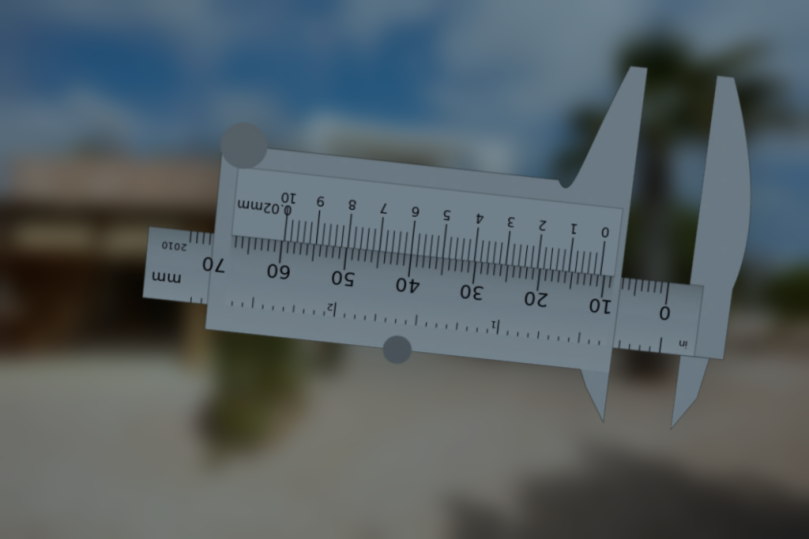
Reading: 10.6 mm
